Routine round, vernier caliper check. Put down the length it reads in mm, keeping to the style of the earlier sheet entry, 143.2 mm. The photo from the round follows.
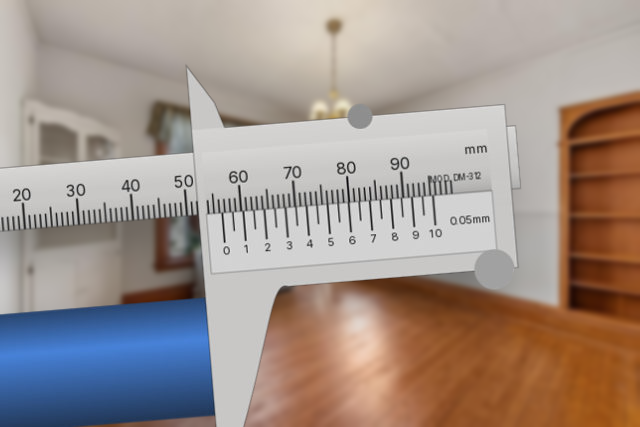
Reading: 56.5 mm
